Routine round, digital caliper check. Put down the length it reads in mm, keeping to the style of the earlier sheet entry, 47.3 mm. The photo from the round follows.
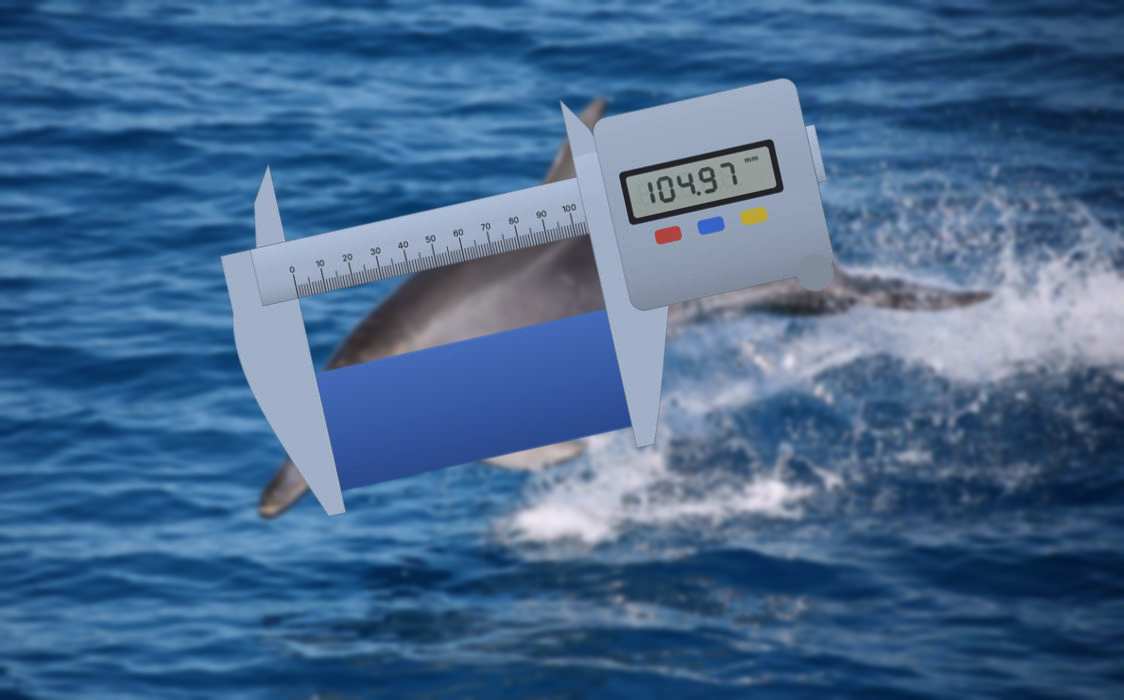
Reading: 104.97 mm
